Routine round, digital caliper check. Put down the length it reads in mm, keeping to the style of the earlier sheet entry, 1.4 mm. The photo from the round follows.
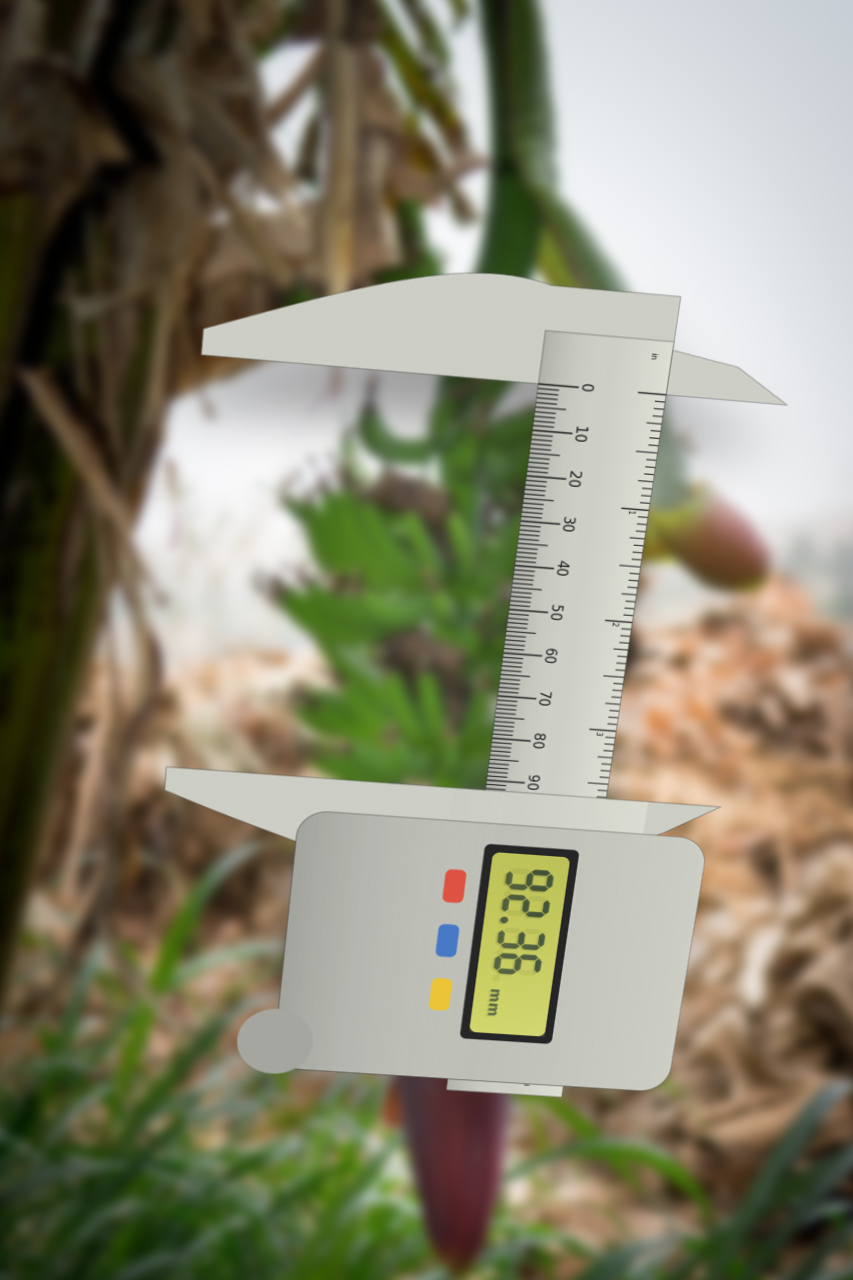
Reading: 92.36 mm
